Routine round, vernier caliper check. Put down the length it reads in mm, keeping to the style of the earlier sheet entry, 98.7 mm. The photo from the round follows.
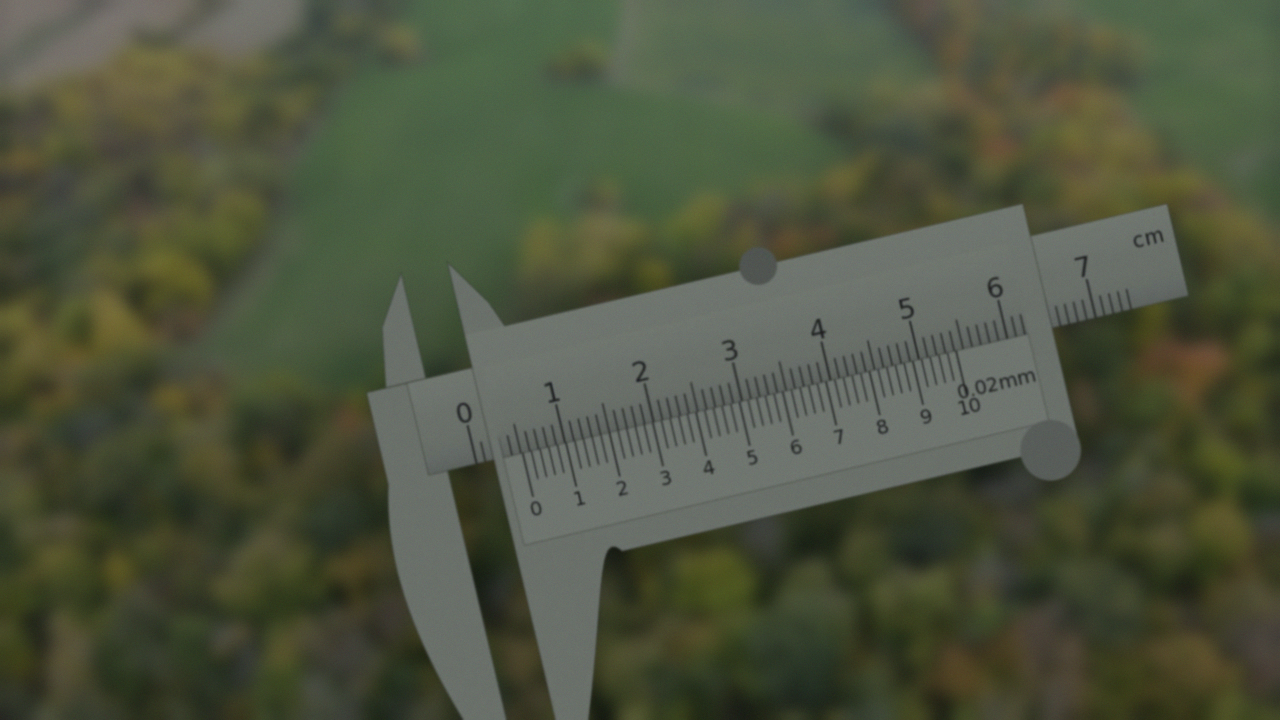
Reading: 5.2 mm
